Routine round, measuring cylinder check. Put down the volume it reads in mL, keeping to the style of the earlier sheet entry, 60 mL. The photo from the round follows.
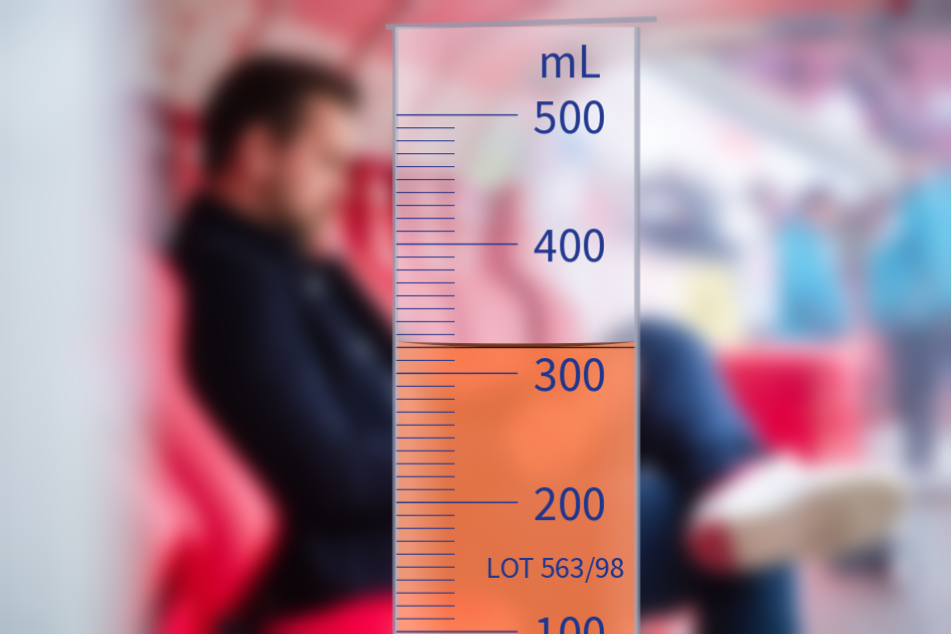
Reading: 320 mL
